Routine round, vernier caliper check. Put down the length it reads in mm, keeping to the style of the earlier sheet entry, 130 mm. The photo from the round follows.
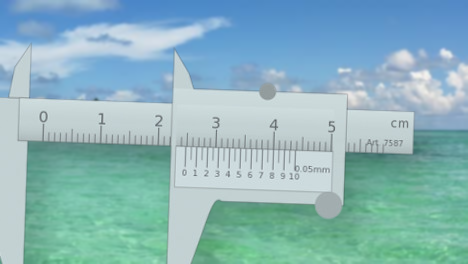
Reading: 24.8 mm
